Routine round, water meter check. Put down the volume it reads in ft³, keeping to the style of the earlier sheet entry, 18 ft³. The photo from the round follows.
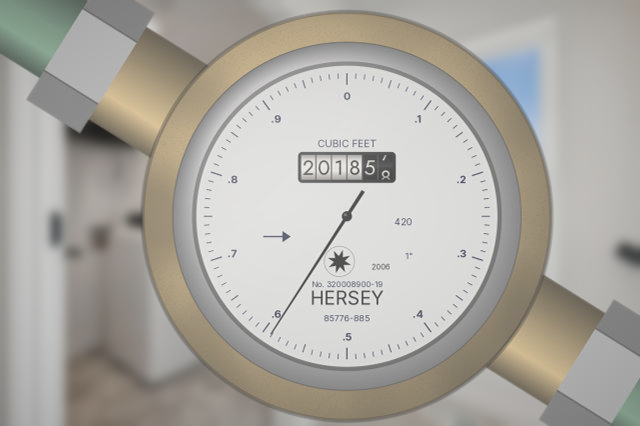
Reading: 201857.59 ft³
